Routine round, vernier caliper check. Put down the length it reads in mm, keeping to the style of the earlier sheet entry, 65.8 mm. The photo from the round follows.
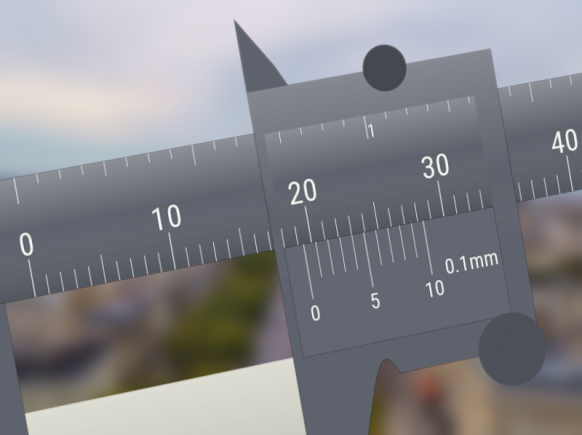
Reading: 19.4 mm
